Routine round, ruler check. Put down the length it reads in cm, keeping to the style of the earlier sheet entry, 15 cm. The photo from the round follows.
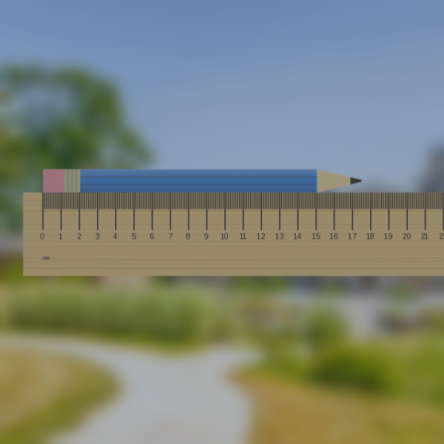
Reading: 17.5 cm
